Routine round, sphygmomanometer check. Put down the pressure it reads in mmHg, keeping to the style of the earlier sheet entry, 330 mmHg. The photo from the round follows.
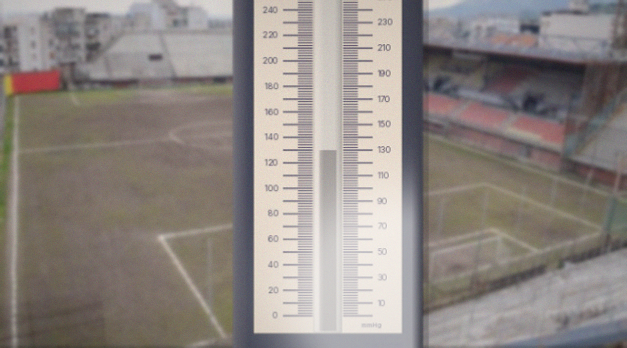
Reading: 130 mmHg
